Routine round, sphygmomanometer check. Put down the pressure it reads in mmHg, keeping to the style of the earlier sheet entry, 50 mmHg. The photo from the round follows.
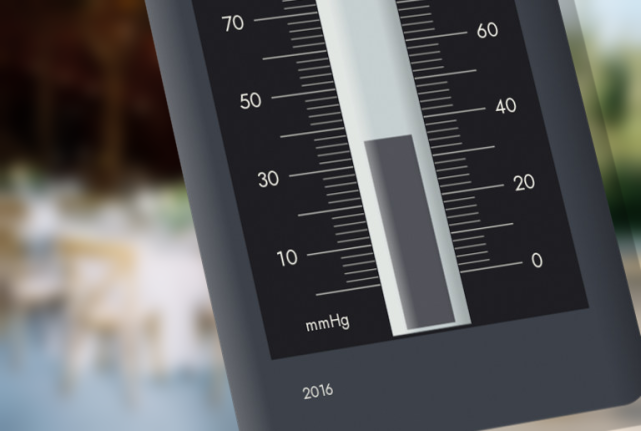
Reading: 36 mmHg
